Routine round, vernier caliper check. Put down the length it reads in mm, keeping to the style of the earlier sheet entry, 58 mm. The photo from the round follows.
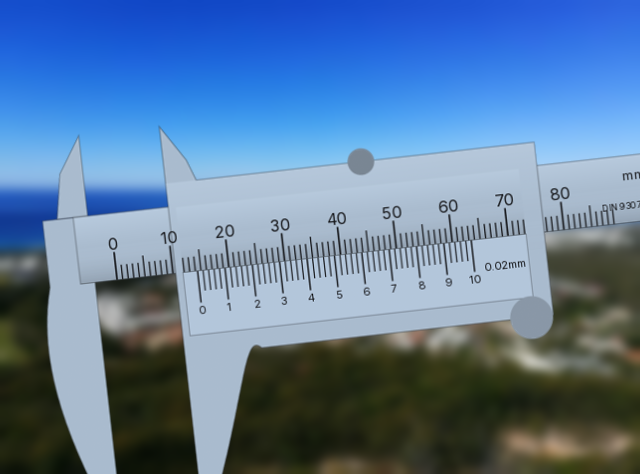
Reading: 14.4 mm
